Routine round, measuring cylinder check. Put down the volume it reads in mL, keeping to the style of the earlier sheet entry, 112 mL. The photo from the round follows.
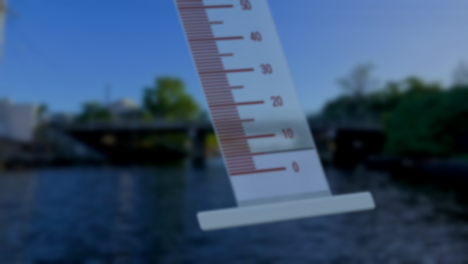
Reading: 5 mL
